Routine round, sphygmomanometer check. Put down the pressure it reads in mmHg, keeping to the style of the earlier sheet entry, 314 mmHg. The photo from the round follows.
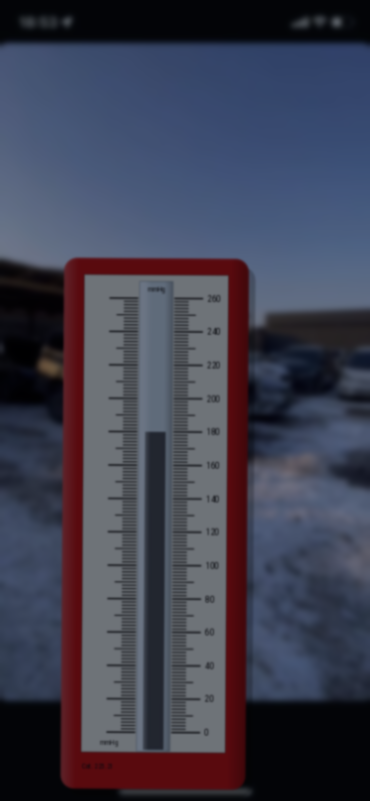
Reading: 180 mmHg
